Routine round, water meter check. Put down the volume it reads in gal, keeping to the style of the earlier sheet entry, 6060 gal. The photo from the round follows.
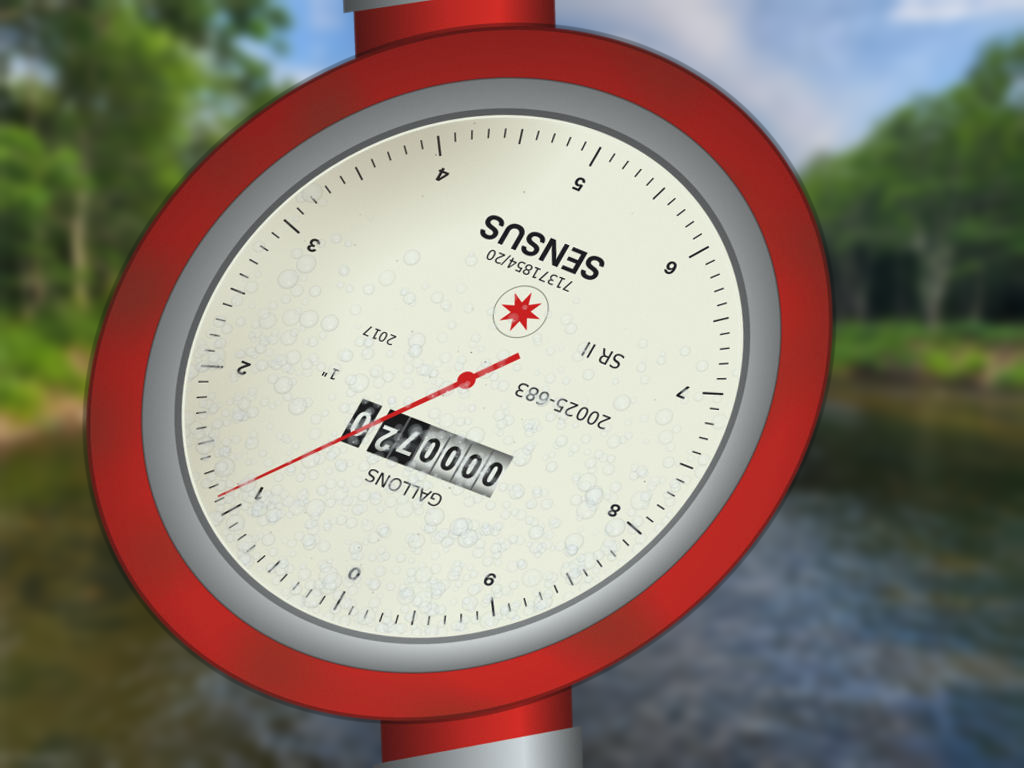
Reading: 721.1 gal
